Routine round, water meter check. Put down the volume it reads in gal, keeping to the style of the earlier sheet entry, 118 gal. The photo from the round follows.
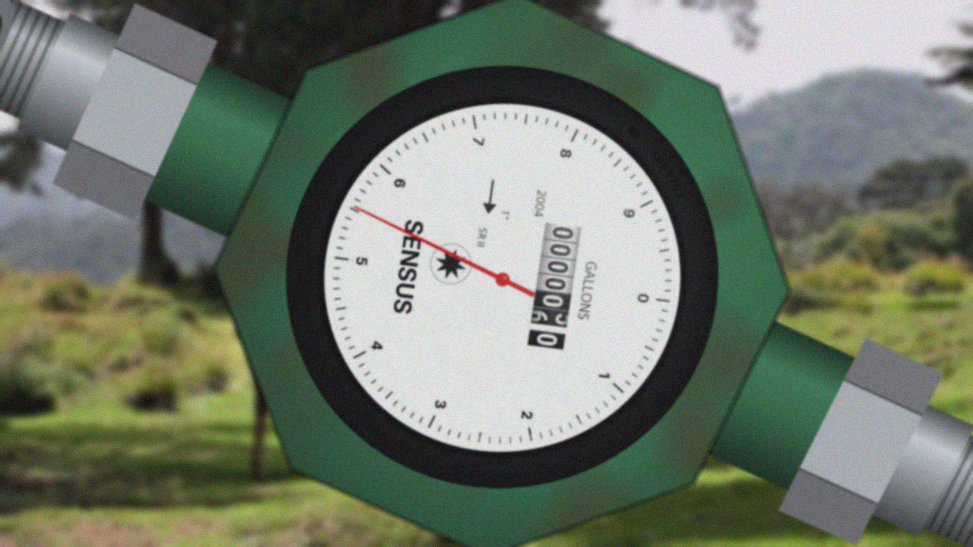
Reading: 55.5 gal
